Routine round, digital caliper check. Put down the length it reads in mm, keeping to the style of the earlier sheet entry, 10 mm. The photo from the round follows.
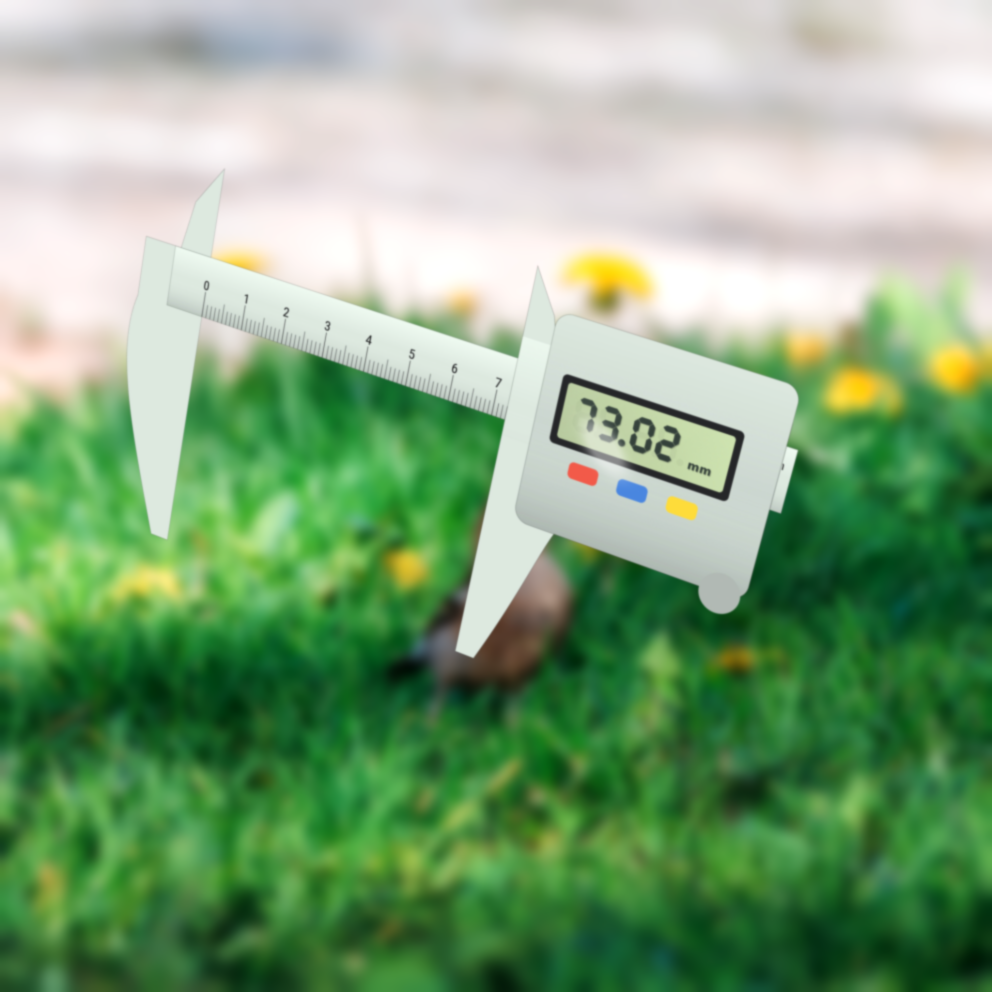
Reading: 73.02 mm
